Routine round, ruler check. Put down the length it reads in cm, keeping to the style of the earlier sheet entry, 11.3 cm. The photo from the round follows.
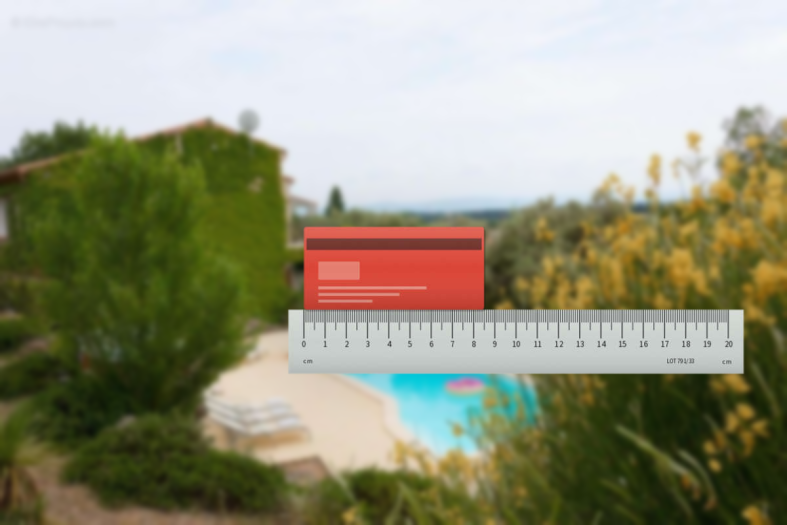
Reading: 8.5 cm
